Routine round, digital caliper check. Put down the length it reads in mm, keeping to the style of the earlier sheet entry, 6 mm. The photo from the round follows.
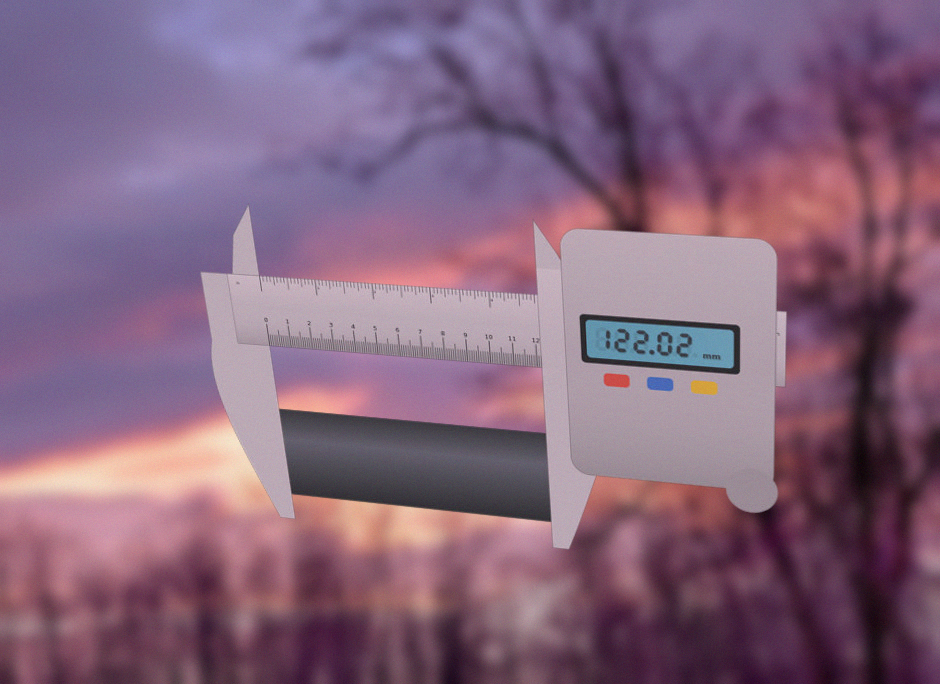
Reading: 122.02 mm
